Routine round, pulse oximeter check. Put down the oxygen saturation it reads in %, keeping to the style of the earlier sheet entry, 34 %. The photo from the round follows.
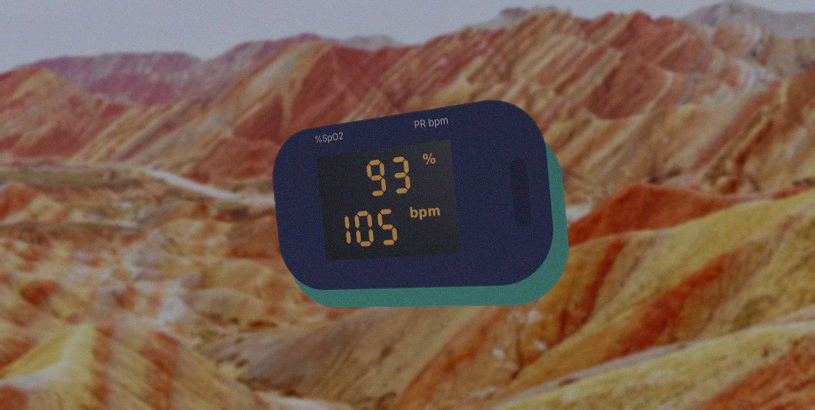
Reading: 93 %
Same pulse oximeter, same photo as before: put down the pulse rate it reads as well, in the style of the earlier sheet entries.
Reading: 105 bpm
